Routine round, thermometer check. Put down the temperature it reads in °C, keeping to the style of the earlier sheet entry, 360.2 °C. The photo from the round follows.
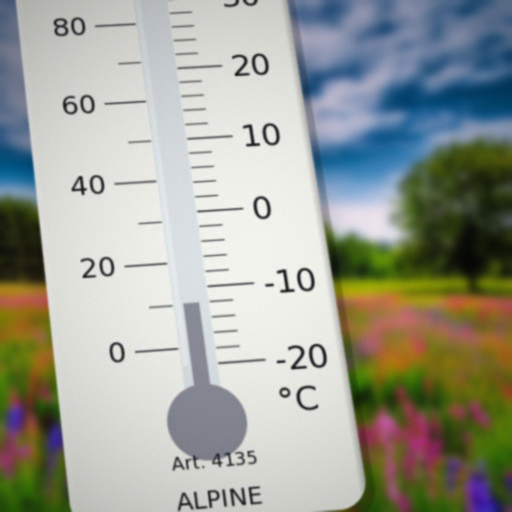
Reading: -12 °C
